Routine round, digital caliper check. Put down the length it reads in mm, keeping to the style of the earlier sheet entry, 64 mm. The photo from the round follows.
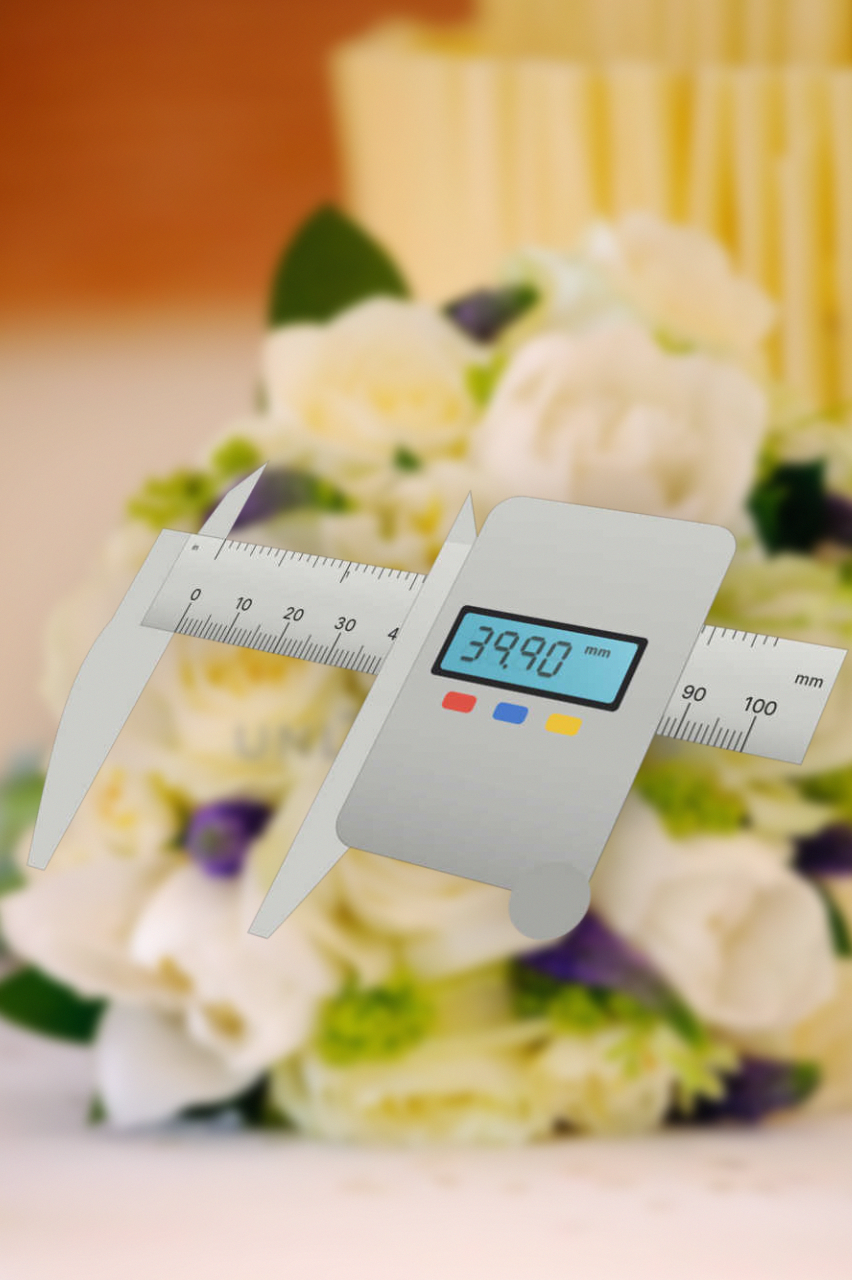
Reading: 39.90 mm
